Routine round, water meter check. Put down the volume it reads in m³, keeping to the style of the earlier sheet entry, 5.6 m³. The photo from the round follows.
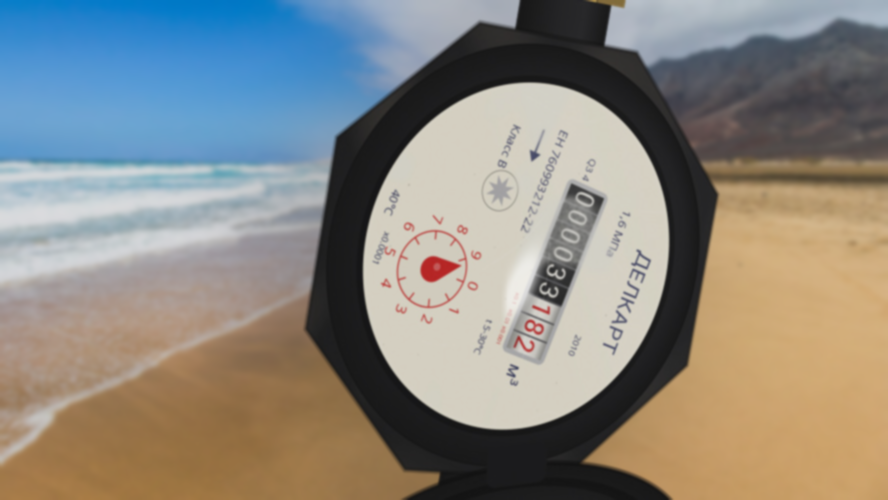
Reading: 33.1819 m³
